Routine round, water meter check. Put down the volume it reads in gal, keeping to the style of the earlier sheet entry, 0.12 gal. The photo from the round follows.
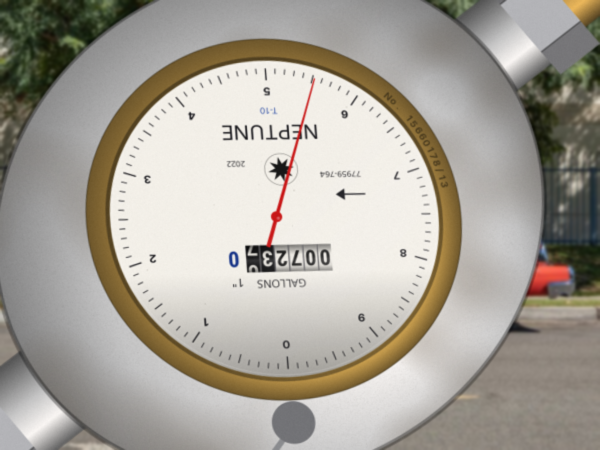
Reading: 72365.5 gal
